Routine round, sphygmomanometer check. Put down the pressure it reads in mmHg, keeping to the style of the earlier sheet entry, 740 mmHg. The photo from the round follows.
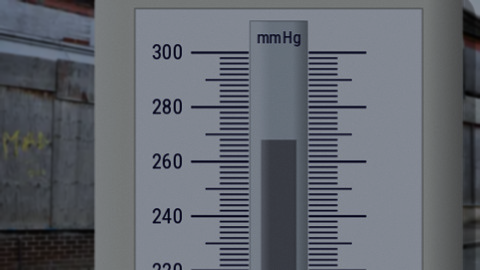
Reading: 268 mmHg
